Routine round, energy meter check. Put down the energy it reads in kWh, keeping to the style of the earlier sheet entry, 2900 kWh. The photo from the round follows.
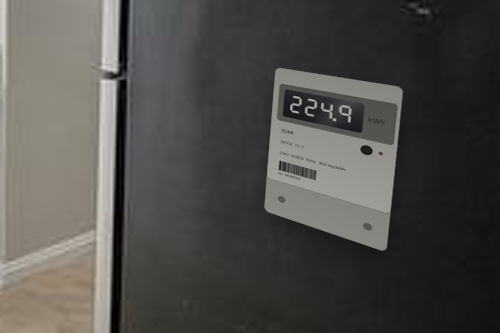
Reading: 224.9 kWh
